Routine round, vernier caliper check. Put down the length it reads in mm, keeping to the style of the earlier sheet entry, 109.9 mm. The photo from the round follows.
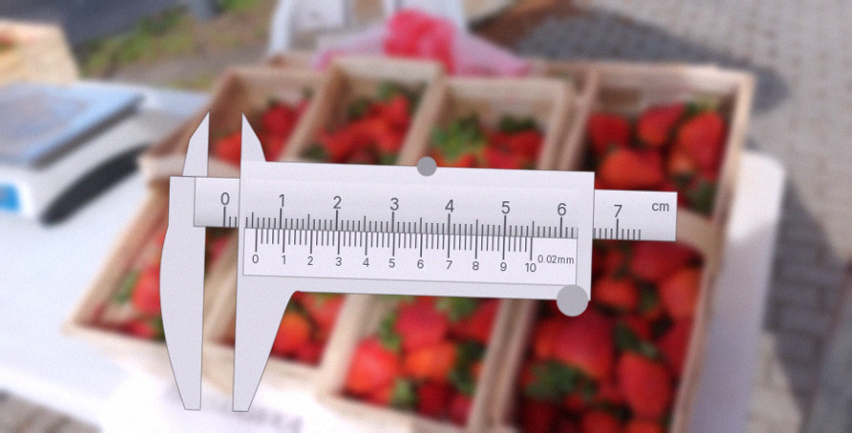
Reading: 5.8 mm
